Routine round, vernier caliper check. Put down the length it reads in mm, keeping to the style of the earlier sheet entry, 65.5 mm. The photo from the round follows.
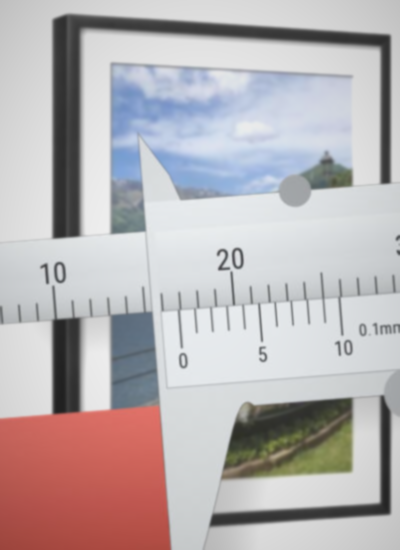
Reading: 16.9 mm
